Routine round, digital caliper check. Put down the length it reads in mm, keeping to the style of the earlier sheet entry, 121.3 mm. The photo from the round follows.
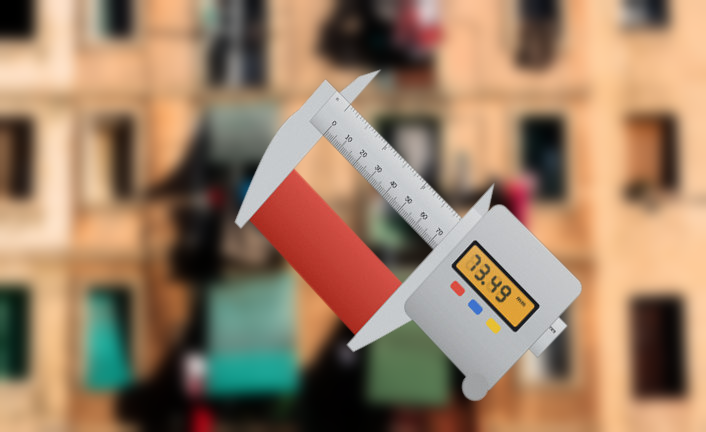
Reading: 73.49 mm
